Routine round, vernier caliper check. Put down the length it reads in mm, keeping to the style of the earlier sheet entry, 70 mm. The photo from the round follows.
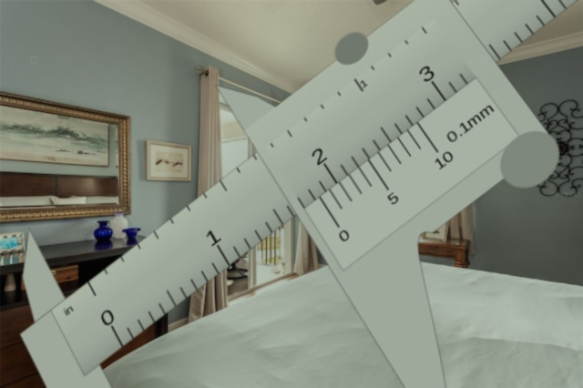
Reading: 18.4 mm
